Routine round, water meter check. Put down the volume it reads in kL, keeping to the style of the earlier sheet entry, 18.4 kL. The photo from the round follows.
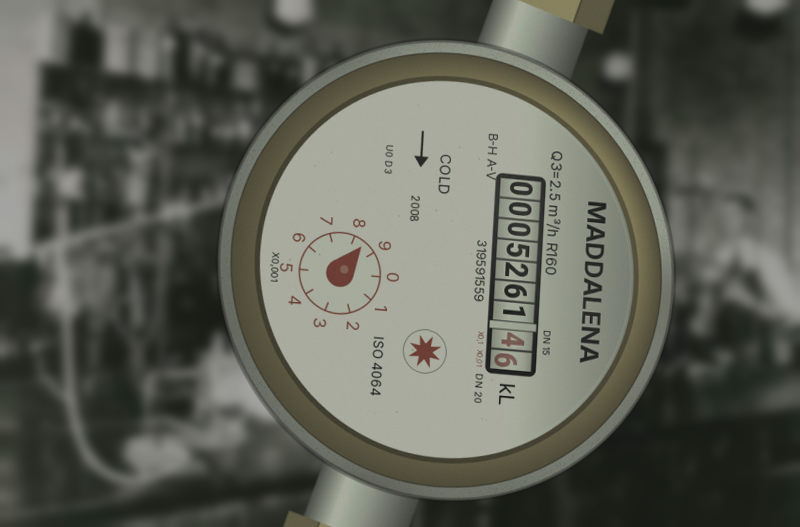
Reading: 5261.458 kL
